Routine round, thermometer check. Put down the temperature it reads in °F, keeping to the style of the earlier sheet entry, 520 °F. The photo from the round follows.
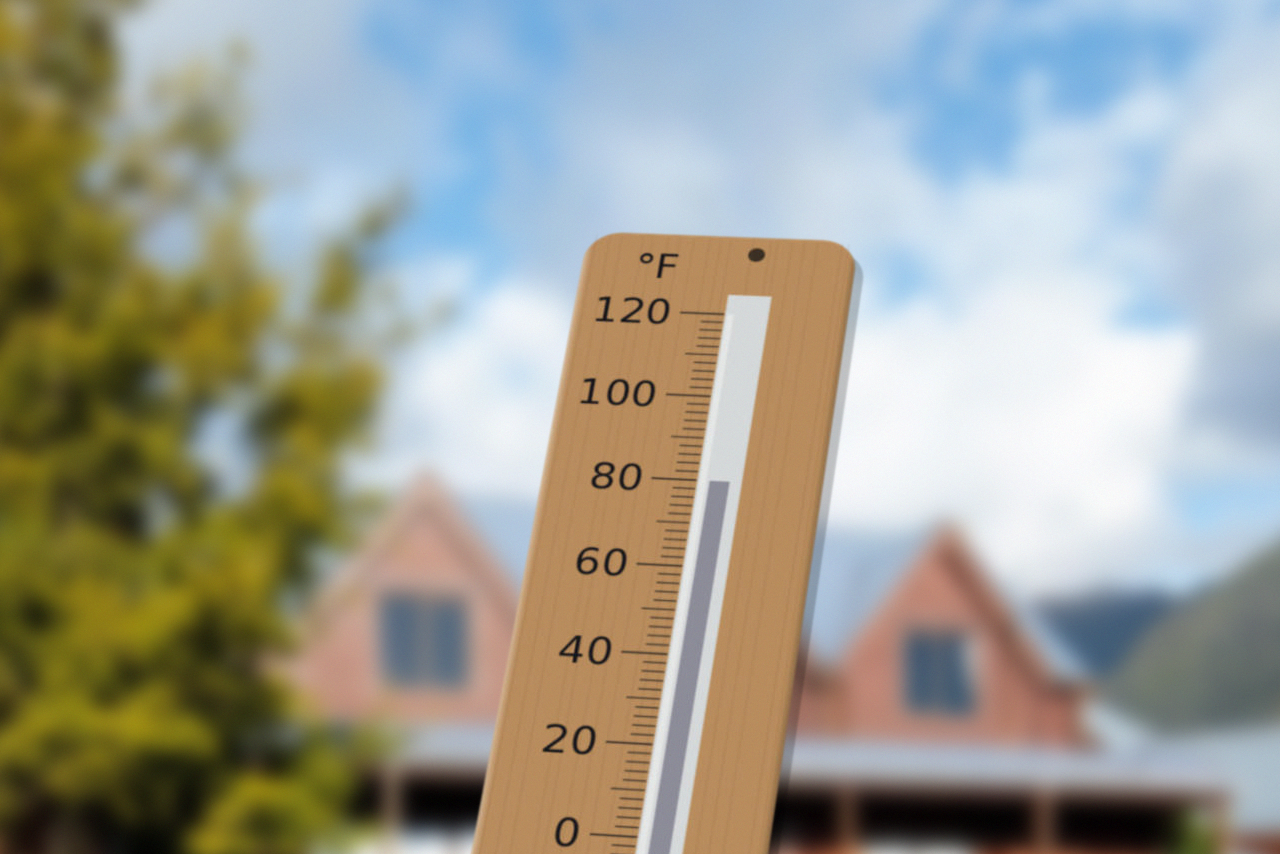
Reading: 80 °F
